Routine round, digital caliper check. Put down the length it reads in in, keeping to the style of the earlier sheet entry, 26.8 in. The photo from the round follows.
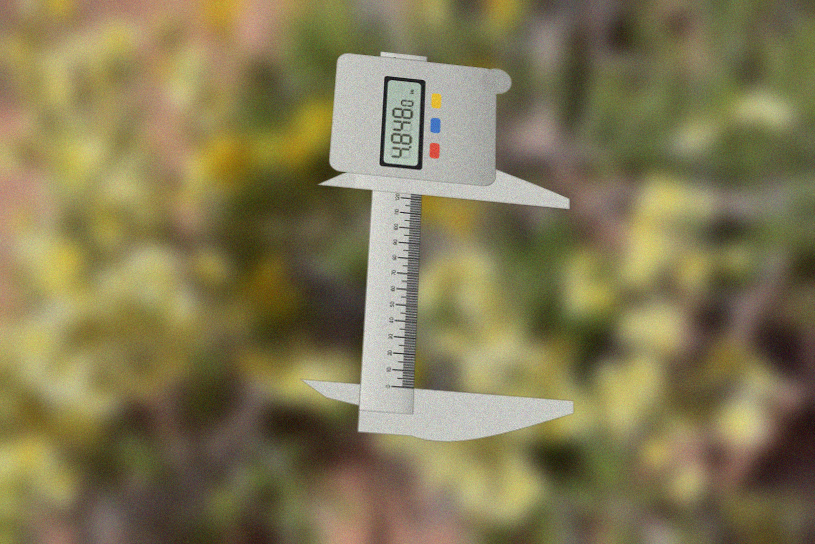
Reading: 4.8480 in
